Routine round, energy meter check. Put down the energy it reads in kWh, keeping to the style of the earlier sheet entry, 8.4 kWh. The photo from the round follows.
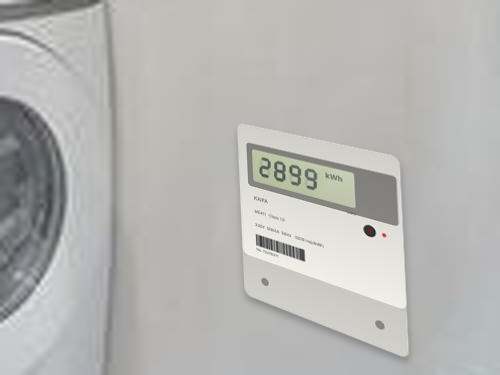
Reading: 2899 kWh
